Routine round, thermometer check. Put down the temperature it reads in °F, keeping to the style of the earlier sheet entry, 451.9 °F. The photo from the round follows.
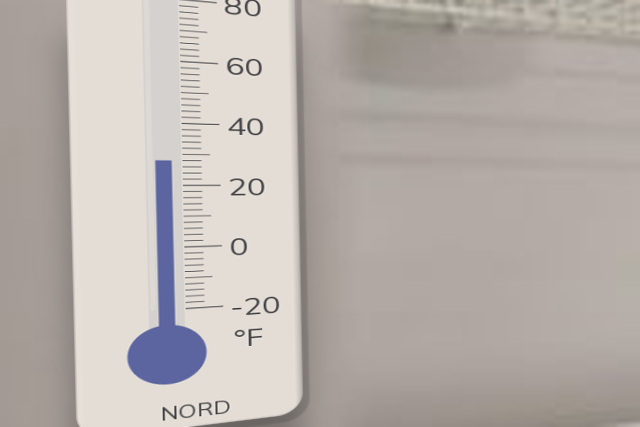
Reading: 28 °F
